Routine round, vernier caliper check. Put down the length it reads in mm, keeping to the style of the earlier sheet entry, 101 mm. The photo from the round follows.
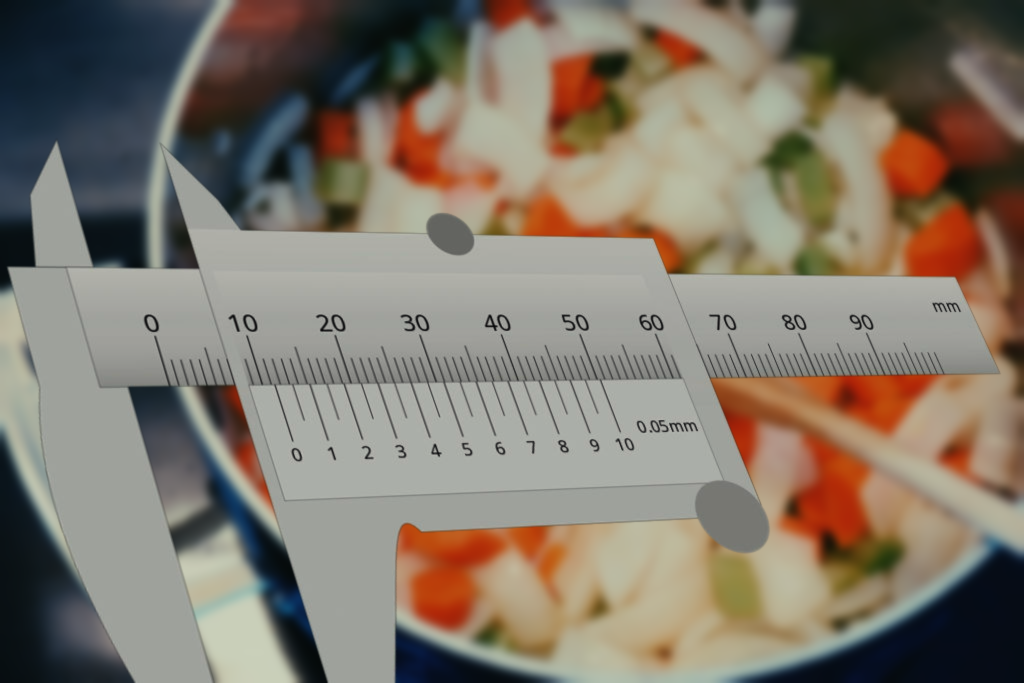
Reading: 11.4 mm
